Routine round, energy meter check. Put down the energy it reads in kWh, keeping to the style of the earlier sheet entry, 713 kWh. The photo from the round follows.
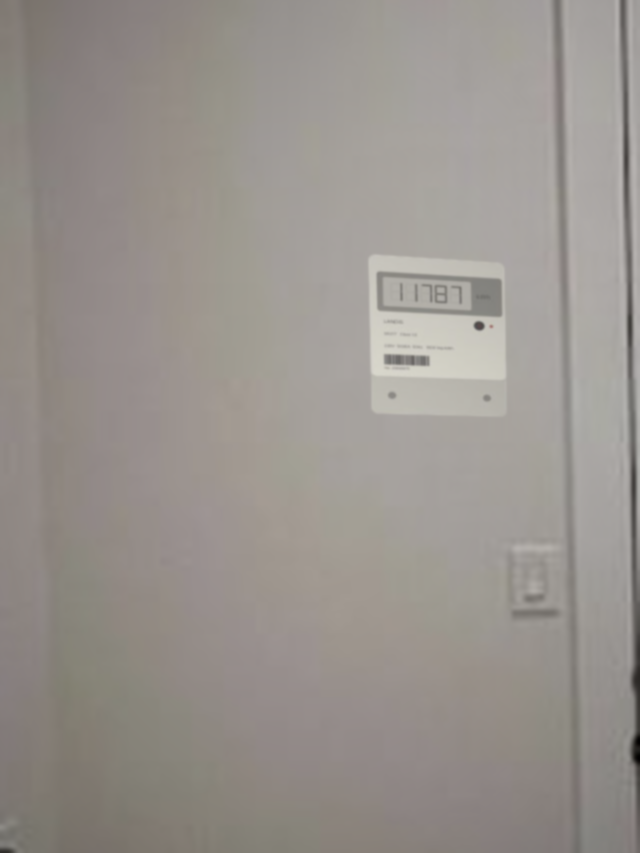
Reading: 11787 kWh
